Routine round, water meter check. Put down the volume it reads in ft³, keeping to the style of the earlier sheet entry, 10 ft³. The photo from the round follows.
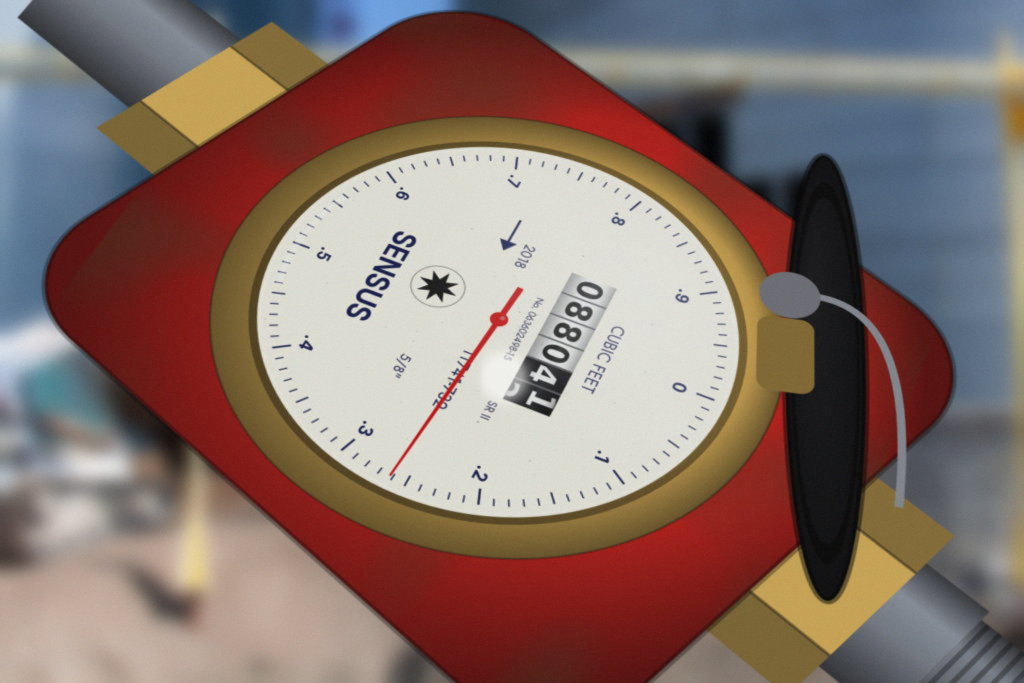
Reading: 88041.26 ft³
